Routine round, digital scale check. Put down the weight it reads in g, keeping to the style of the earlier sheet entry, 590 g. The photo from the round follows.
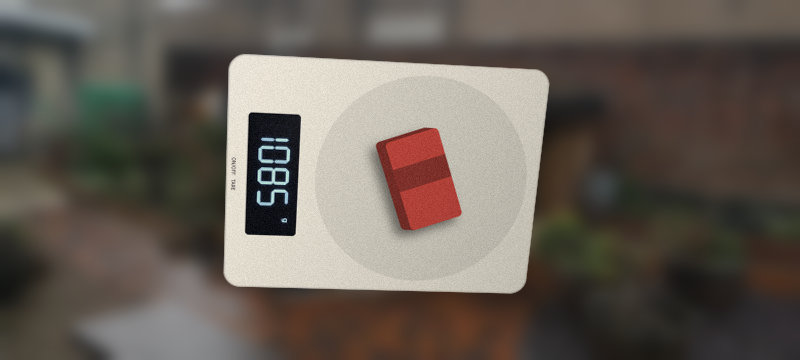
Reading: 1085 g
